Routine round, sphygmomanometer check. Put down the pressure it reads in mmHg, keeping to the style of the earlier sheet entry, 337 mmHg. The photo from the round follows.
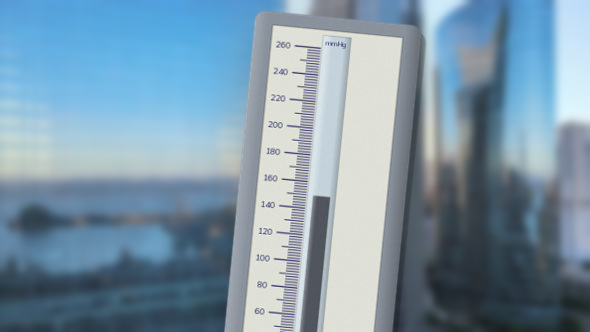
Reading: 150 mmHg
